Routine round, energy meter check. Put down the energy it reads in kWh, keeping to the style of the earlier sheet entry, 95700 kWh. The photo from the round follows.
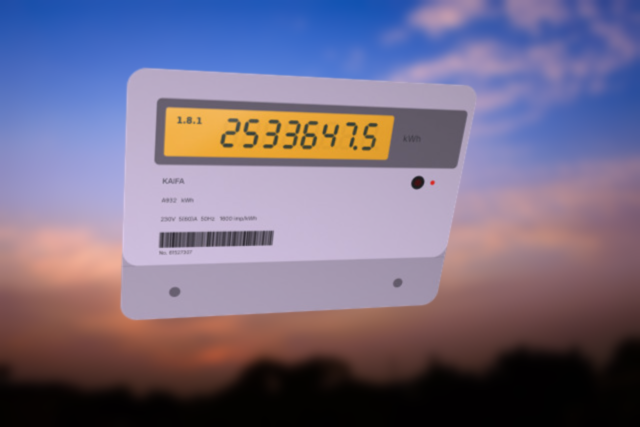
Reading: 2533647.5 kWh
